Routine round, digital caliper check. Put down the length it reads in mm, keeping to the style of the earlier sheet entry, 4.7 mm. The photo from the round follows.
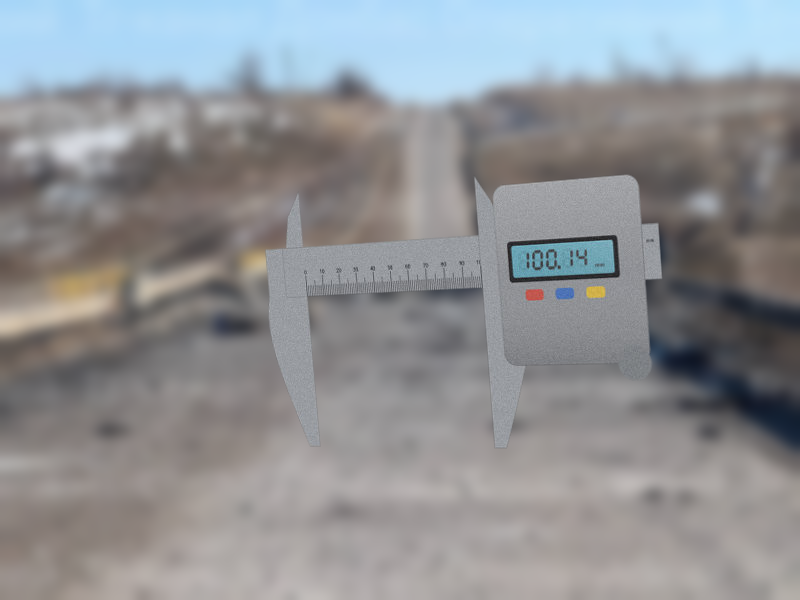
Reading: 100.14 mm
